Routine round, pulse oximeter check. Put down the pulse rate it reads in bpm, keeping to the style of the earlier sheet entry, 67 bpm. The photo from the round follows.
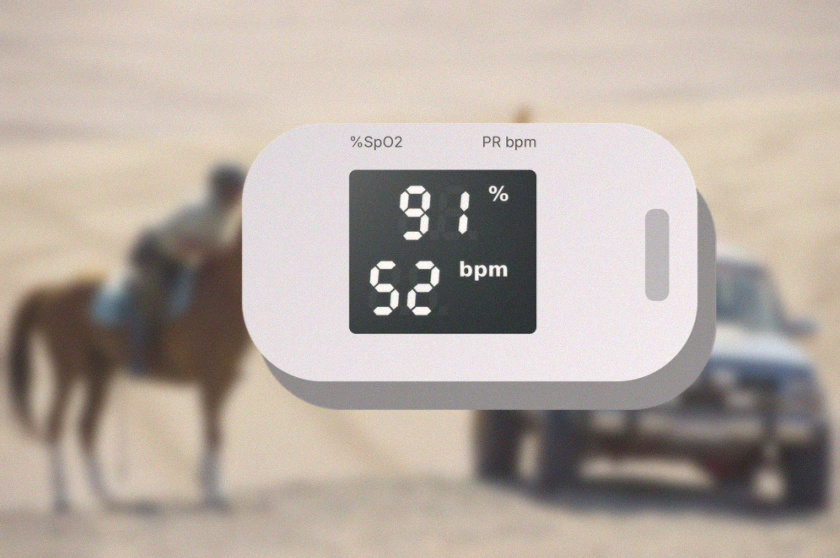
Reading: 52 bpm
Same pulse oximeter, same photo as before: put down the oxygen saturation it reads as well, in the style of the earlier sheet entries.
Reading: 91 %
